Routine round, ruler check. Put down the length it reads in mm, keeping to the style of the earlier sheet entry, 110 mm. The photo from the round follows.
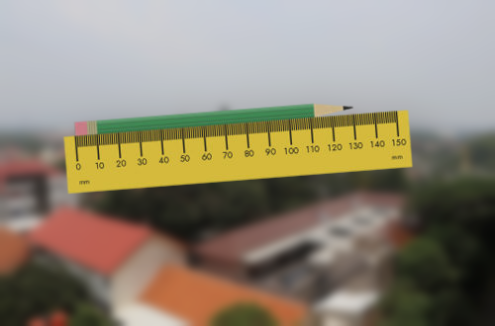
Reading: 130 mm
